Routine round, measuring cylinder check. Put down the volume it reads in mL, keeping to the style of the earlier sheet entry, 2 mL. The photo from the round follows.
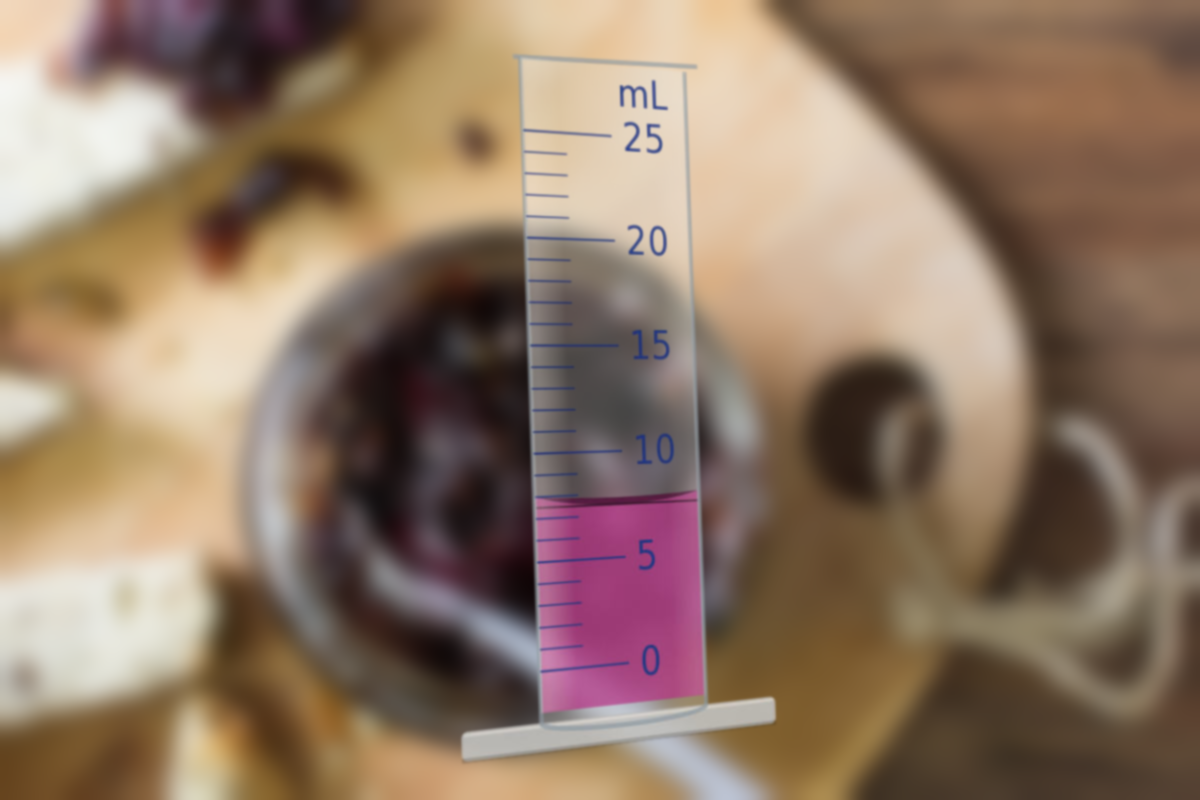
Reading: 7.5 mL
